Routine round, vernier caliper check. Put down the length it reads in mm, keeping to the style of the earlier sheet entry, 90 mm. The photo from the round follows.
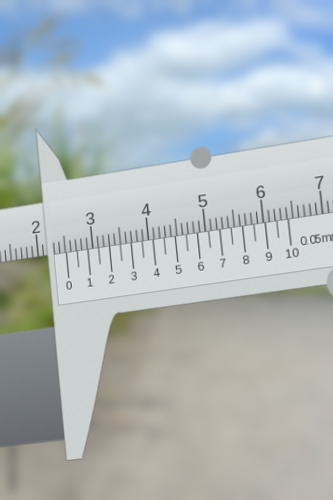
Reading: 25.2 mm
